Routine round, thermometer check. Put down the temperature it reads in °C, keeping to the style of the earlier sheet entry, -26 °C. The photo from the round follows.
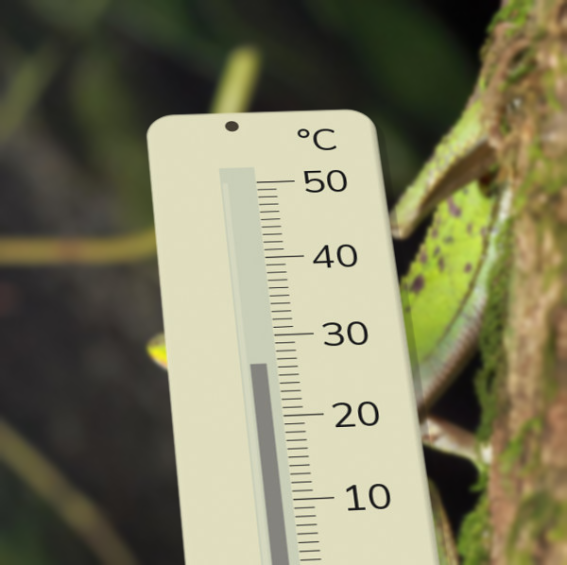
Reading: 26.5 °C
